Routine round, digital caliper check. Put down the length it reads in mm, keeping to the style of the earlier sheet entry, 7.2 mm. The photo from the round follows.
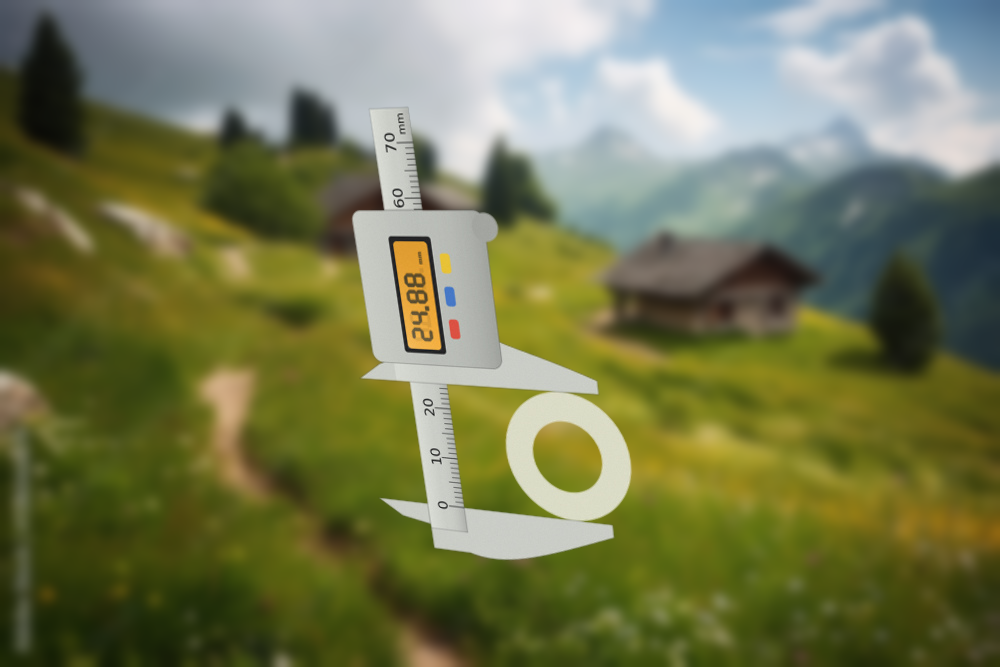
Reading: 24.88 mm
